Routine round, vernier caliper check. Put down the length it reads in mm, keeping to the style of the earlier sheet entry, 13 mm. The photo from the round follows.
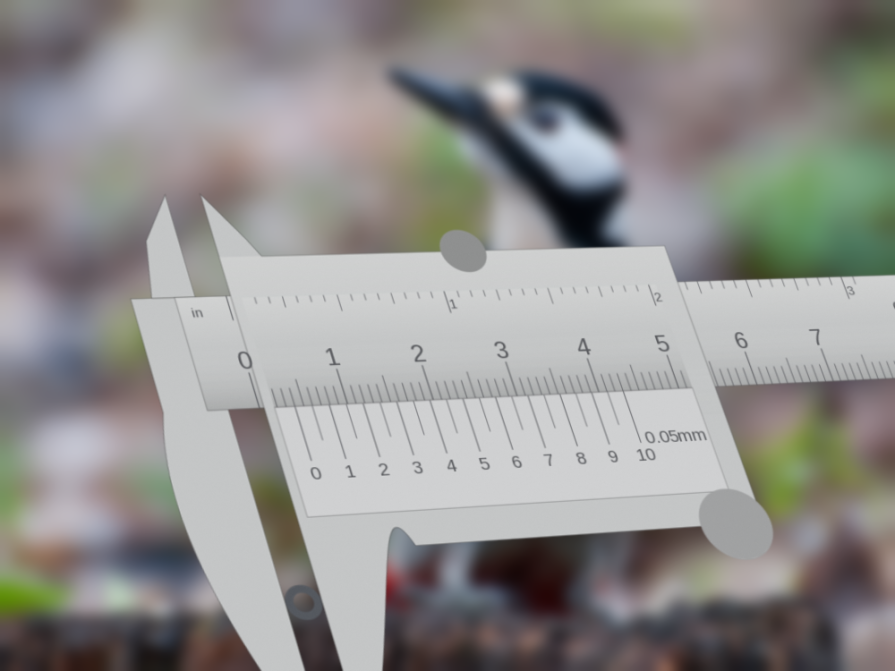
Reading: 4.0 mm
